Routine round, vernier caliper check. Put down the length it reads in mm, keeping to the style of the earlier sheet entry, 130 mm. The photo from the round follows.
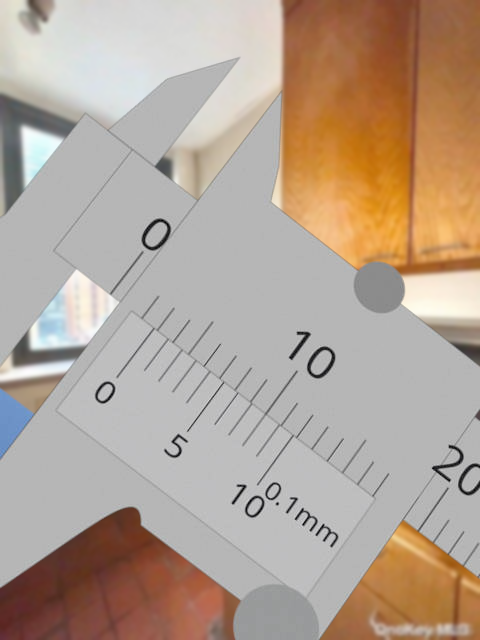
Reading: 2.8 mm
